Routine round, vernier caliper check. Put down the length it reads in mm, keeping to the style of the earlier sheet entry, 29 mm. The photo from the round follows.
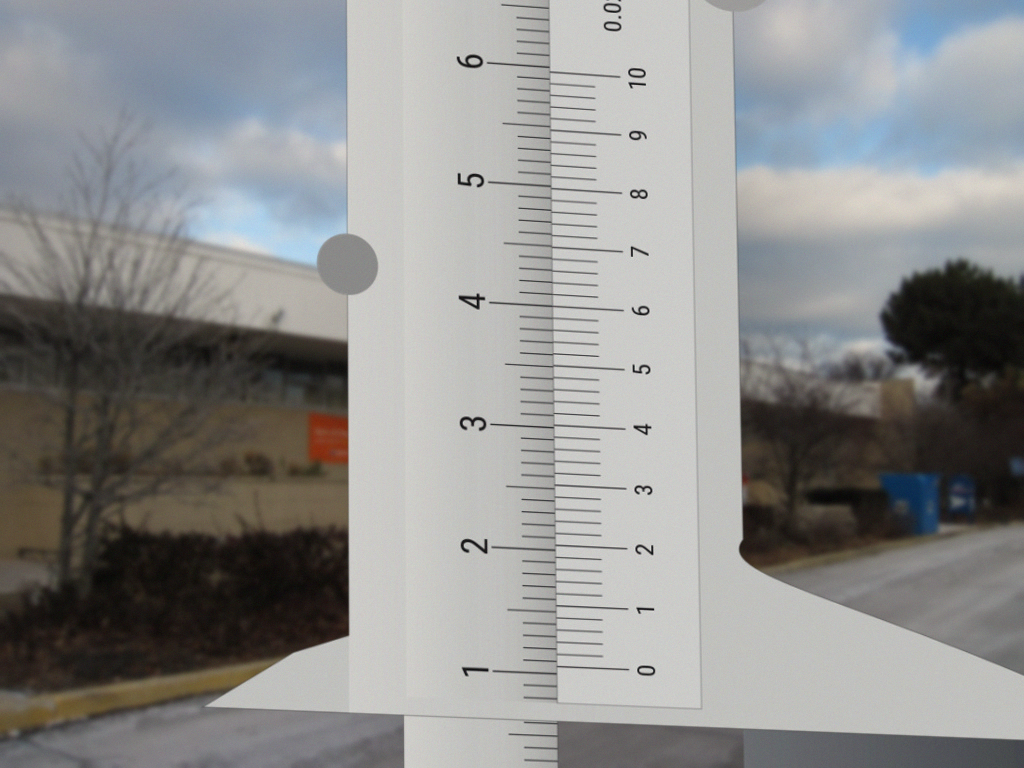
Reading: 10.6 mm
